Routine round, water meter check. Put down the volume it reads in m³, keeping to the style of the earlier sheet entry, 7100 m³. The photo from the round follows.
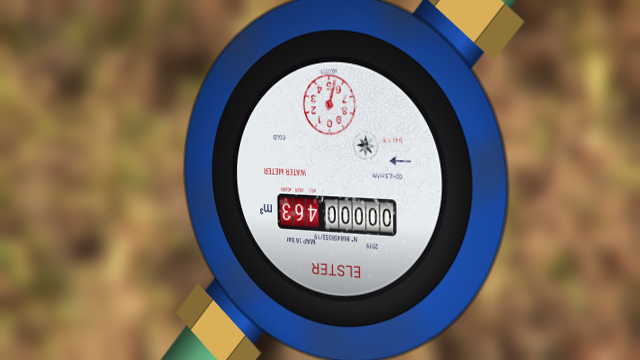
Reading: 0.4635 m³
